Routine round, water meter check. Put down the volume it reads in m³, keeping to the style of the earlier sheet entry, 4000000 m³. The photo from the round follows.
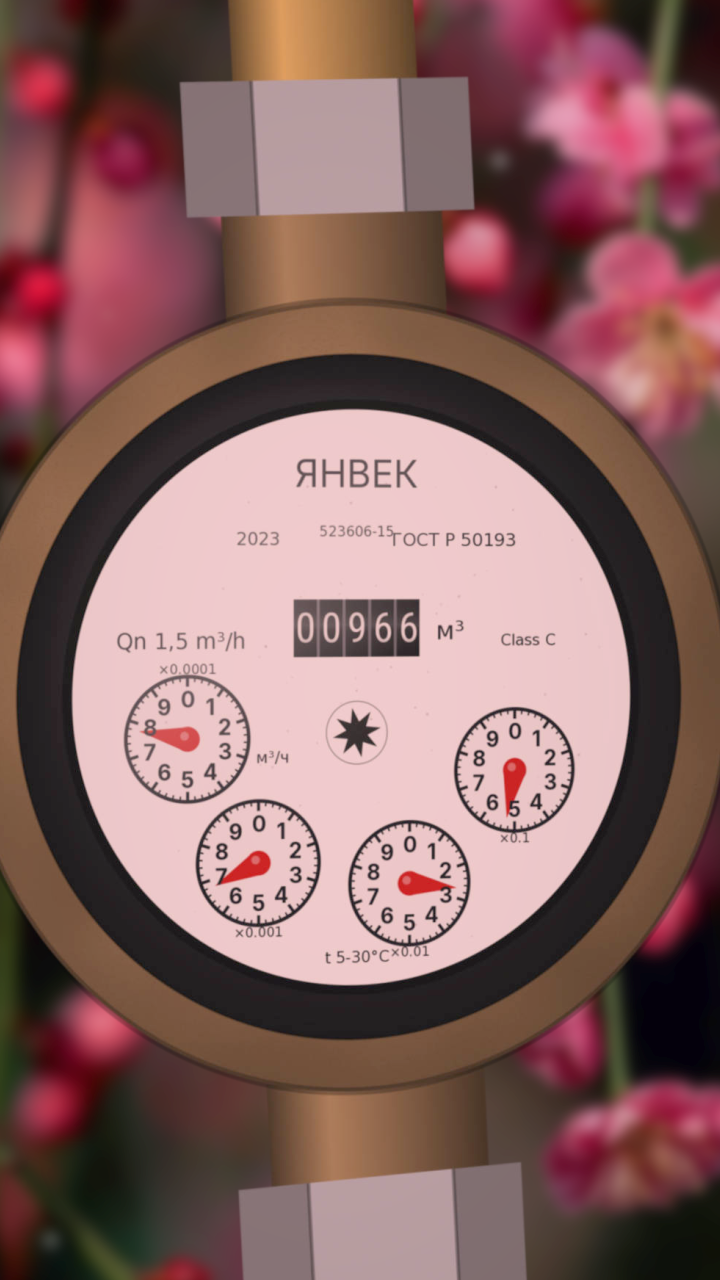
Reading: 966.5267 m³
